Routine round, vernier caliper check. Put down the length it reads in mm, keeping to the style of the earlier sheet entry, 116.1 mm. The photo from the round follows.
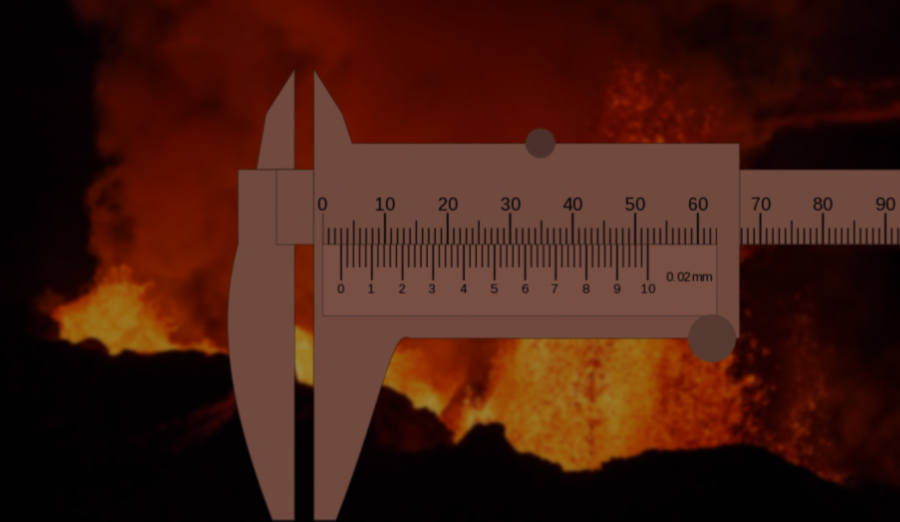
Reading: 3.0 mm
